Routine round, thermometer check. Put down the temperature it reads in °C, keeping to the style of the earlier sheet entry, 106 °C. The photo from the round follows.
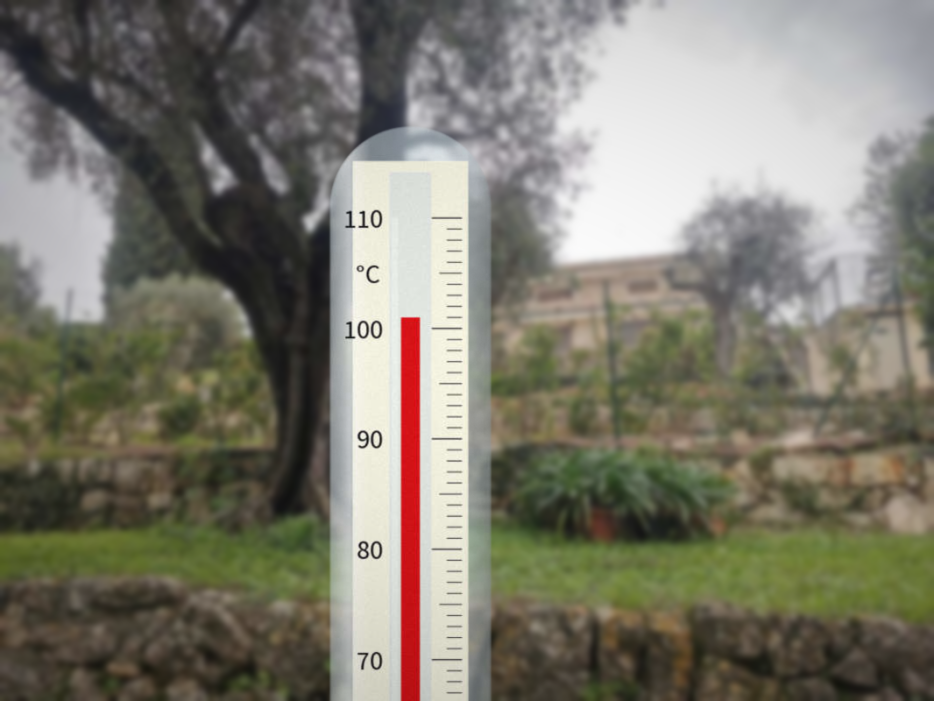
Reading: 101 °C
